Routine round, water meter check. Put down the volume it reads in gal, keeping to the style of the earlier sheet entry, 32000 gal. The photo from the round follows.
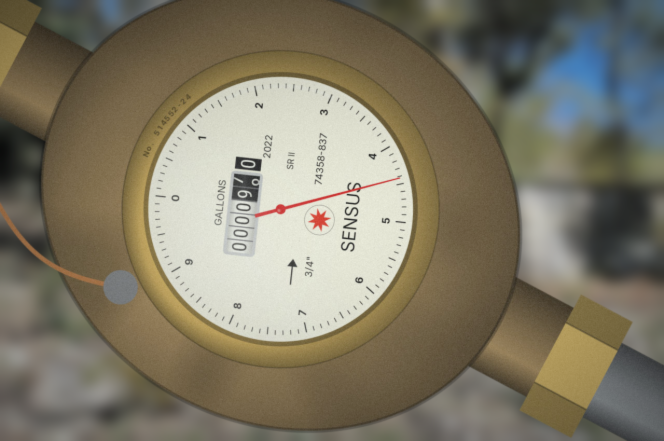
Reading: 974.4 gal
